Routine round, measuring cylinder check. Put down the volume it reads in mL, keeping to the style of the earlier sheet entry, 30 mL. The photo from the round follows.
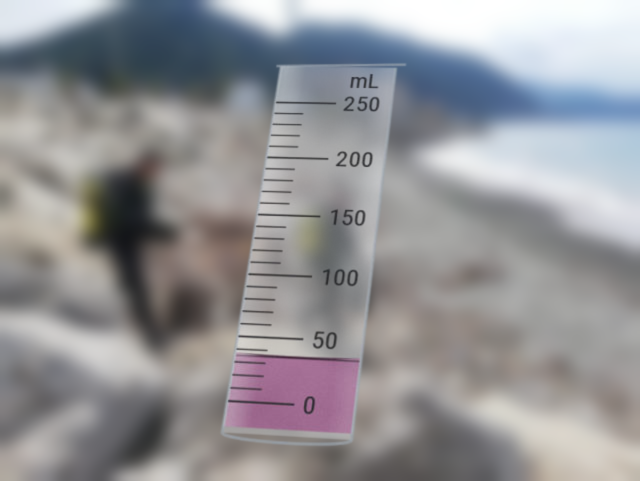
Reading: 35 mL
